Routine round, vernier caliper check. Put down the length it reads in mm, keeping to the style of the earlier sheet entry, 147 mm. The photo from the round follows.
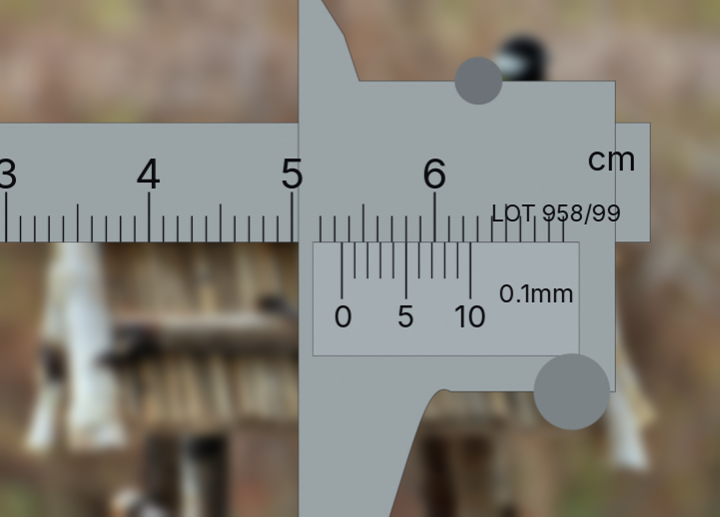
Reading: 53.5 mm
